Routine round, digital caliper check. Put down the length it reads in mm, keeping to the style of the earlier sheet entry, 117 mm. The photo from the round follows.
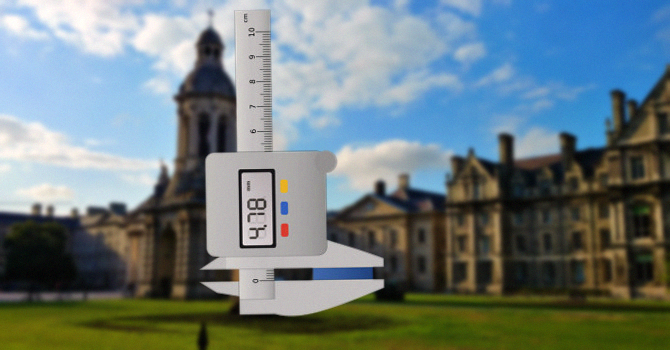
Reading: 4.78 mm
